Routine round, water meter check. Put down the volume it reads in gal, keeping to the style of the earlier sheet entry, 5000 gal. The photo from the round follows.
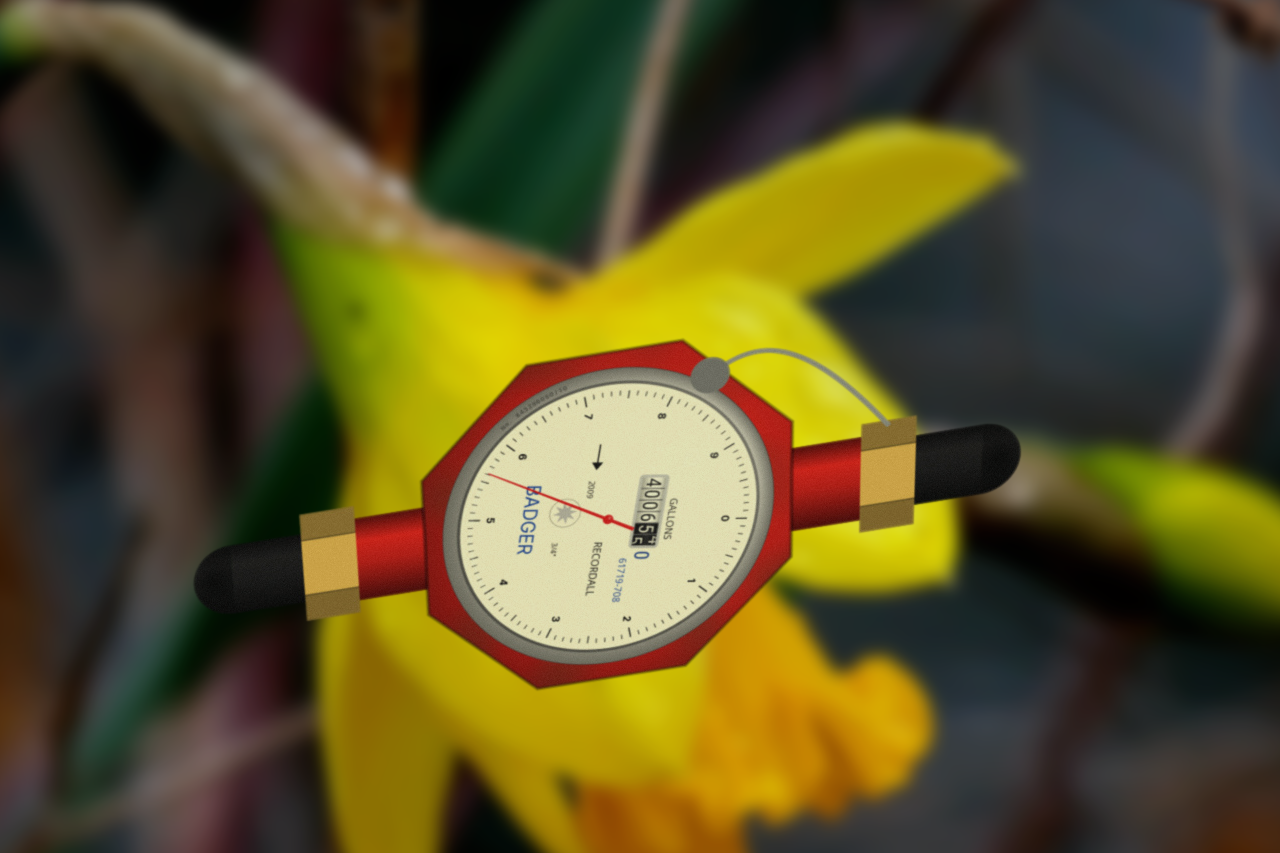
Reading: 4006545.6 gal
